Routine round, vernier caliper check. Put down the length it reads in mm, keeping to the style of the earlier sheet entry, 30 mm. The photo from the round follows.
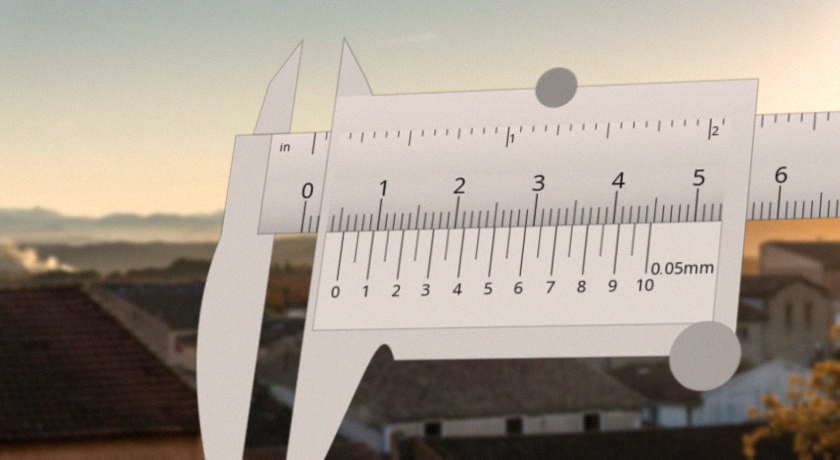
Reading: 5.6 mm
